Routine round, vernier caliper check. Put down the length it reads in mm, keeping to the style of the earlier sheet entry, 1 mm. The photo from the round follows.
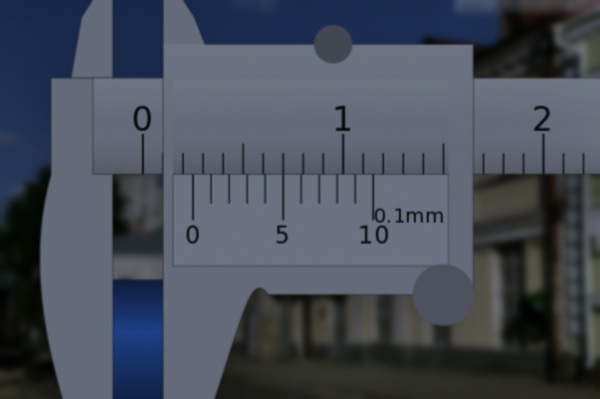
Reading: 2.5 mm
